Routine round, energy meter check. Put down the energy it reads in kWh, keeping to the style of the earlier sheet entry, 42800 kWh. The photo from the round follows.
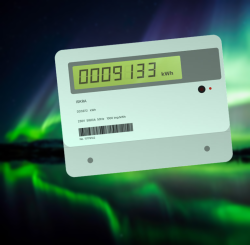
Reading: 9133 kWh
